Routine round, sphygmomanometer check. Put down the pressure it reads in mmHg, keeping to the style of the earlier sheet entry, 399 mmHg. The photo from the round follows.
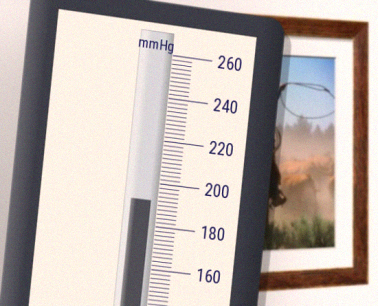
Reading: 192 mmHg
